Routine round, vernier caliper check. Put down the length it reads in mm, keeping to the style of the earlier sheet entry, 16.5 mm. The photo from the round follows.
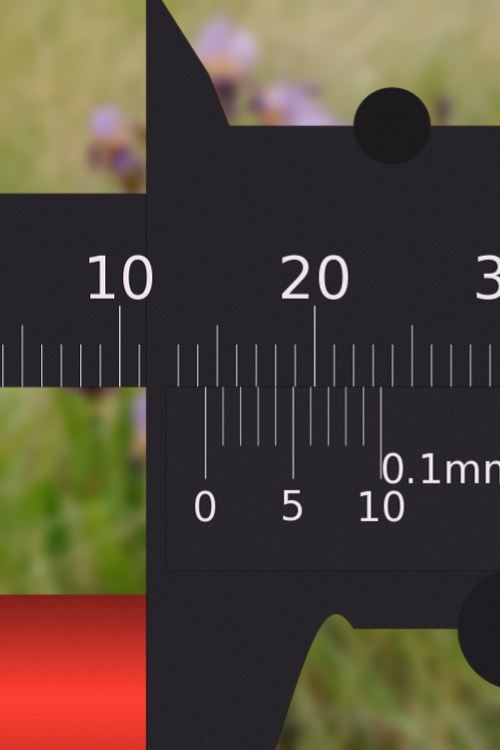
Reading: 14.4 mm
